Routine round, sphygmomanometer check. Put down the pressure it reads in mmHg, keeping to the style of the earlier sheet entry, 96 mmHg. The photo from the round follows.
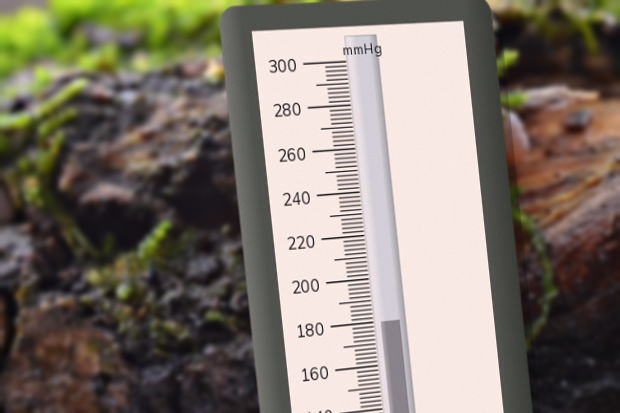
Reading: 180 mmHg
